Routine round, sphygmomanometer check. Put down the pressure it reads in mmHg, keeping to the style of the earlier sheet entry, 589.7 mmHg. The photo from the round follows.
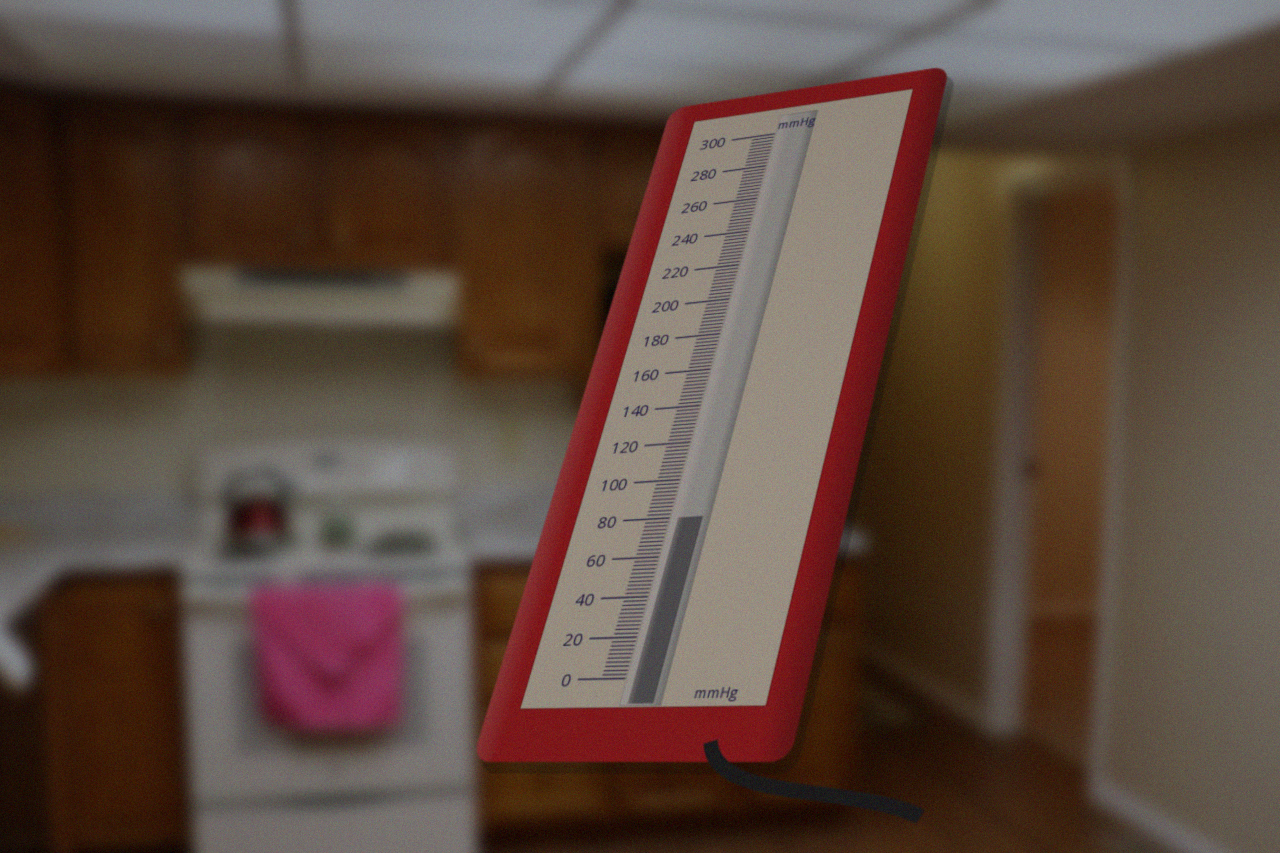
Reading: 80 mmHg
